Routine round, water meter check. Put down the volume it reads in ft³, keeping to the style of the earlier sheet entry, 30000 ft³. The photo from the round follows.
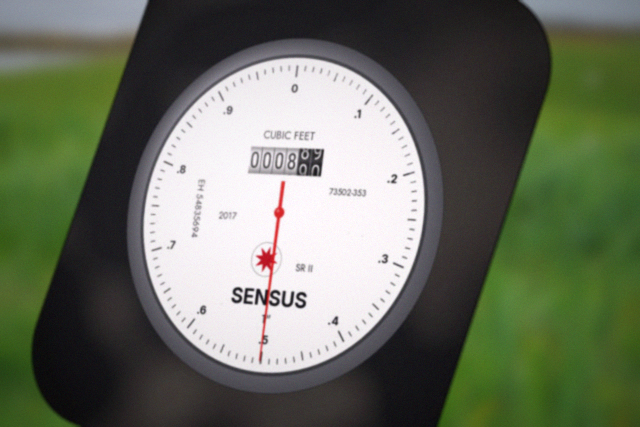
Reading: 889.50 ft³
